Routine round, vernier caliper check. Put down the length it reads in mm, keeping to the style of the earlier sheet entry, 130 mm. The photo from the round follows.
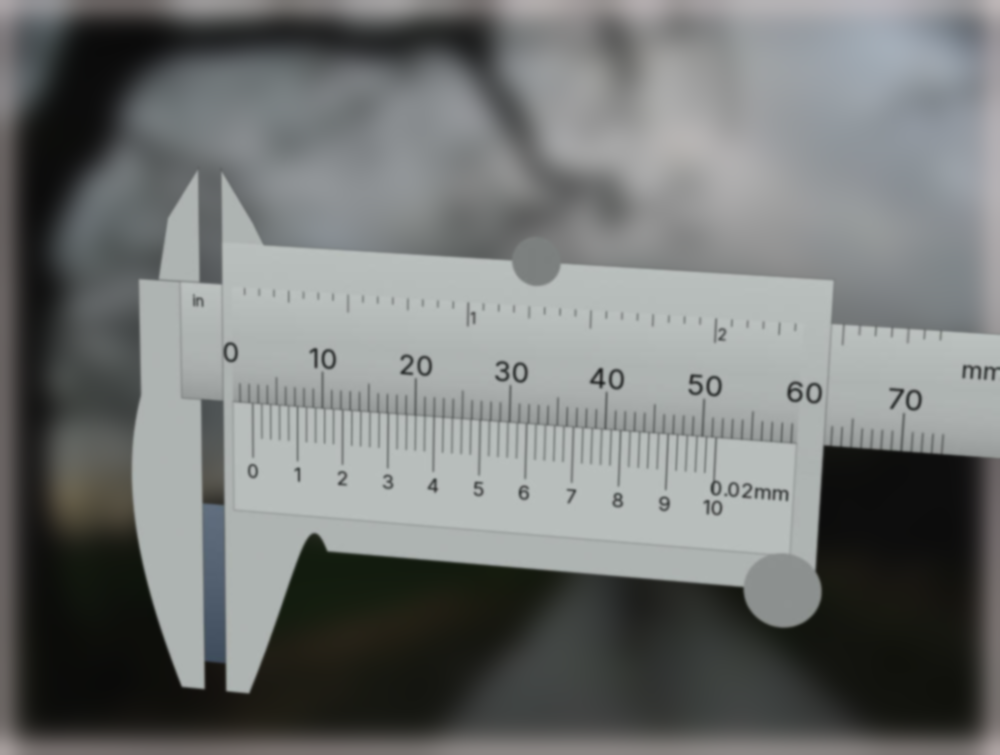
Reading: 2.4 mm
